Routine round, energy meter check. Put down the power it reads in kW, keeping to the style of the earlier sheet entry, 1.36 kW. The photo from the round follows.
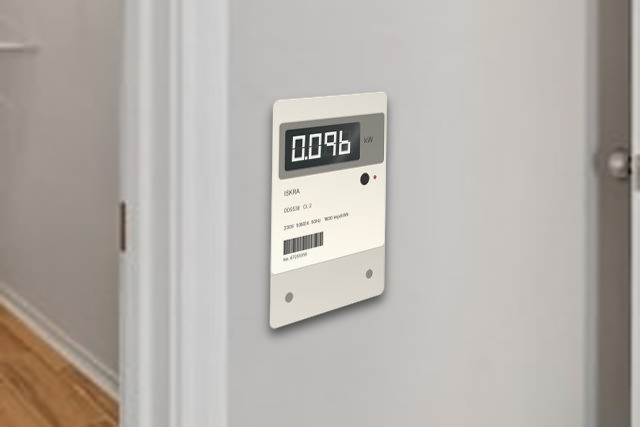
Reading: 0.096 kW
